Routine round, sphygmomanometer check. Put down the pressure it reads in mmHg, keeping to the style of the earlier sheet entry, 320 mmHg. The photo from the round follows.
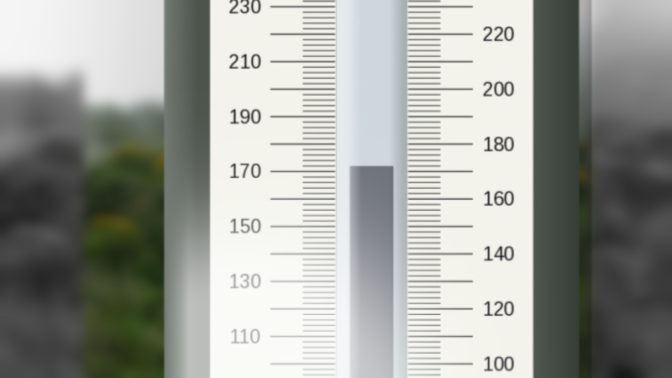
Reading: 172 mmHg
